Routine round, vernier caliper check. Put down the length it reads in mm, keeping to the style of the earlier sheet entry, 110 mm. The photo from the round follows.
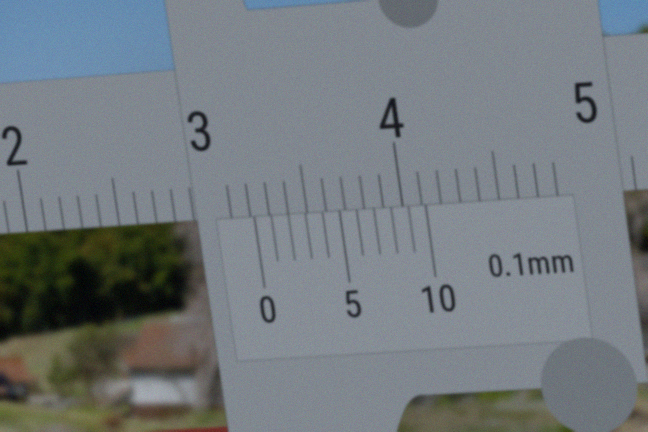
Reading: 32.2 mm
